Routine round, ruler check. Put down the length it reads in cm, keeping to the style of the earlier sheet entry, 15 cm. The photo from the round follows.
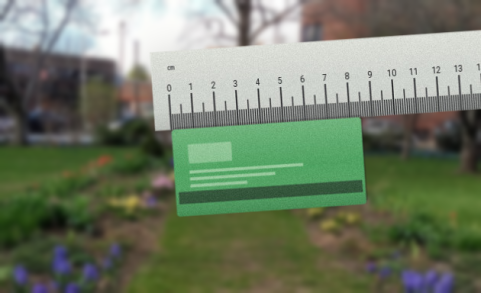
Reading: 8.5 cm
